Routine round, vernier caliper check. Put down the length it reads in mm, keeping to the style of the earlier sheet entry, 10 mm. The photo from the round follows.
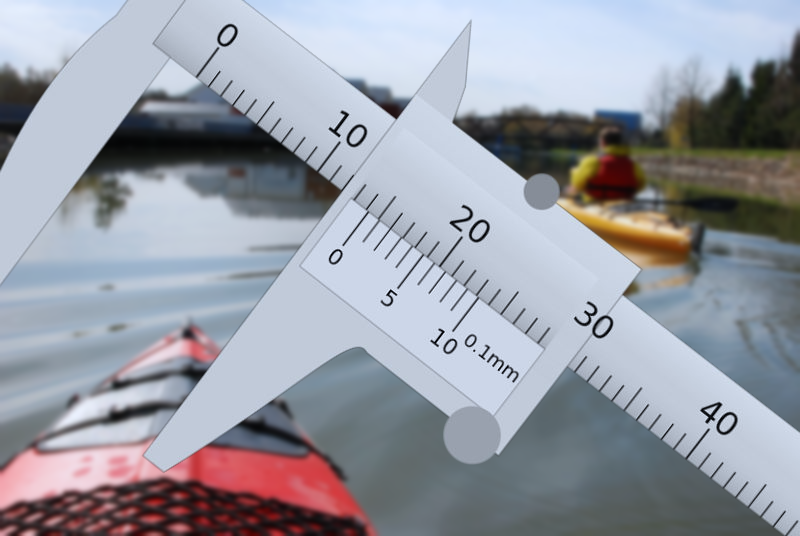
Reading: 14.2 mm
